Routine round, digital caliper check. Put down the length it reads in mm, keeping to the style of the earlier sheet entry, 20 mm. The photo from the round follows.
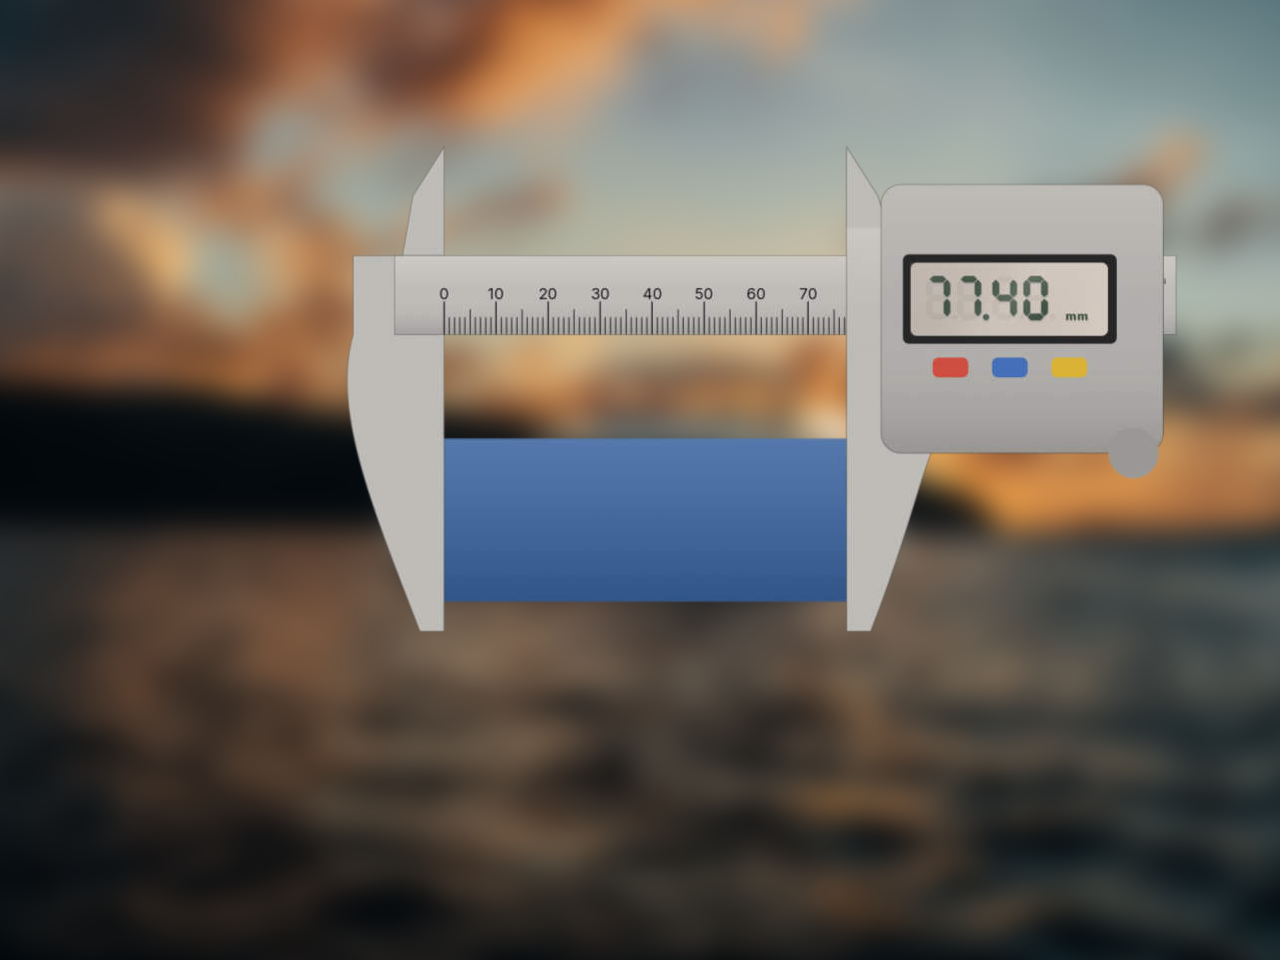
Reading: 77.40 mm
